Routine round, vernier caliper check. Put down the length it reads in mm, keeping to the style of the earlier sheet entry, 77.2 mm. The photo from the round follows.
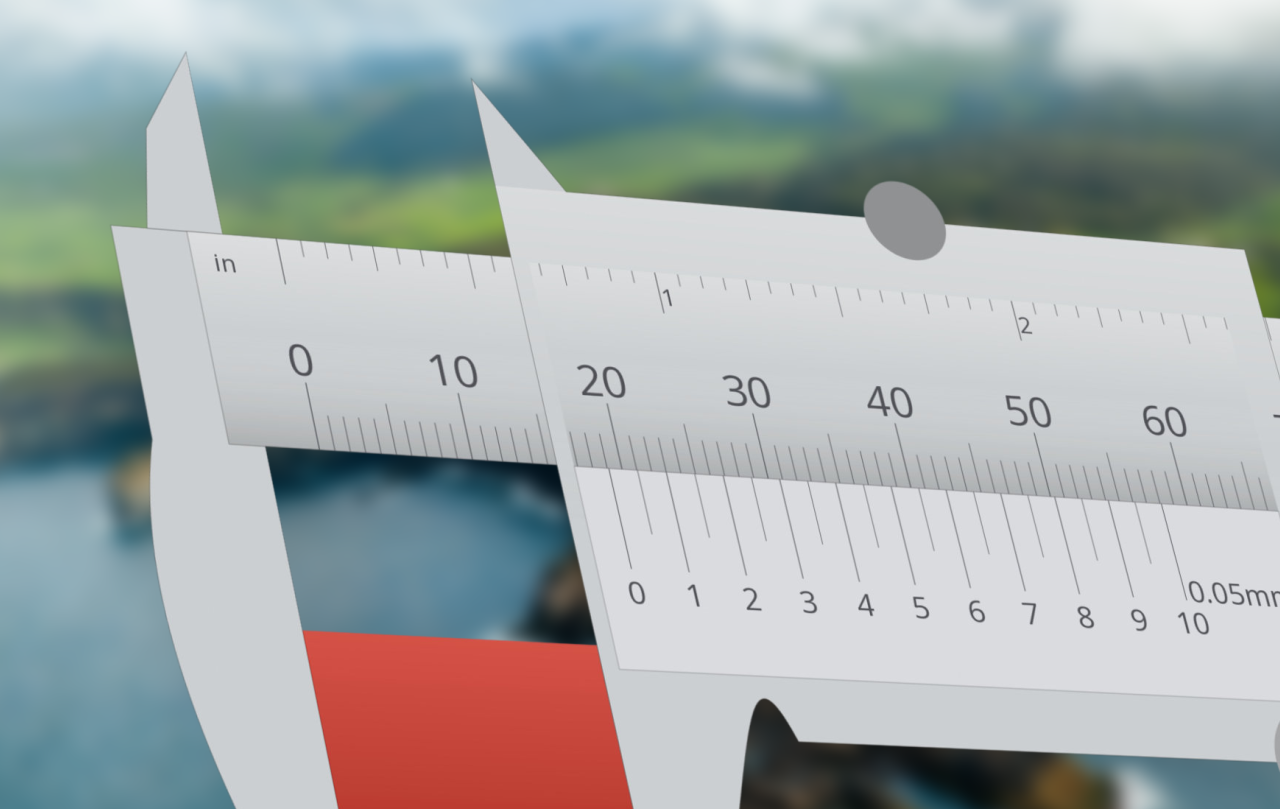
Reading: 19.1 mm
